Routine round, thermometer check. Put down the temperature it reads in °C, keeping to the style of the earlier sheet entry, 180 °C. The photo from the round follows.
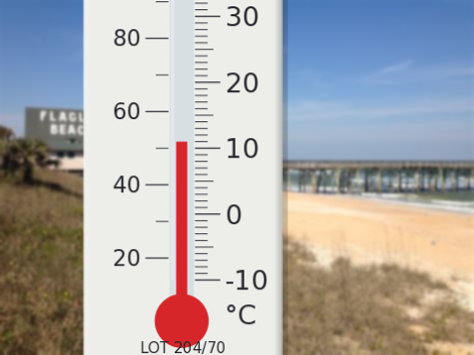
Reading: 11 °C
